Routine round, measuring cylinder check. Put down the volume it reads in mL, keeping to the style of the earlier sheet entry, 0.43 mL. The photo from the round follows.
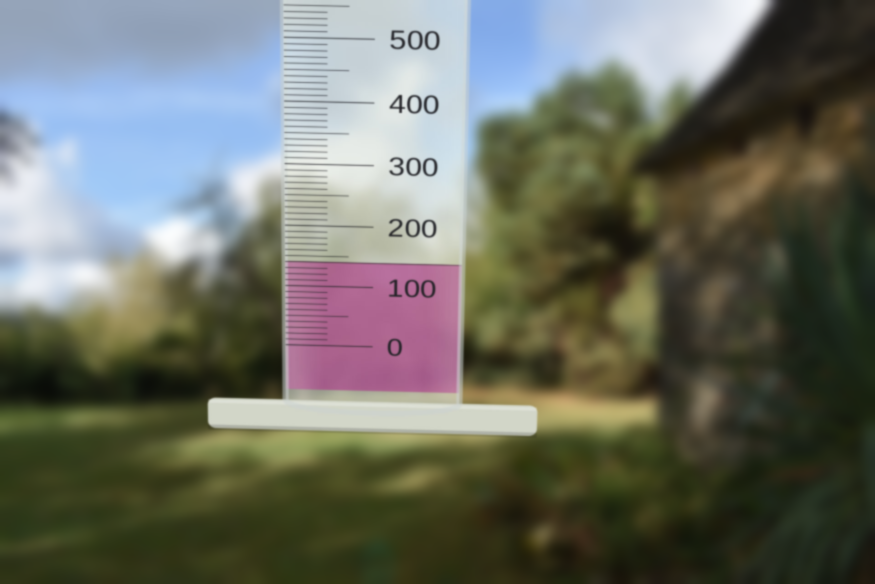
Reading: 140 mL
